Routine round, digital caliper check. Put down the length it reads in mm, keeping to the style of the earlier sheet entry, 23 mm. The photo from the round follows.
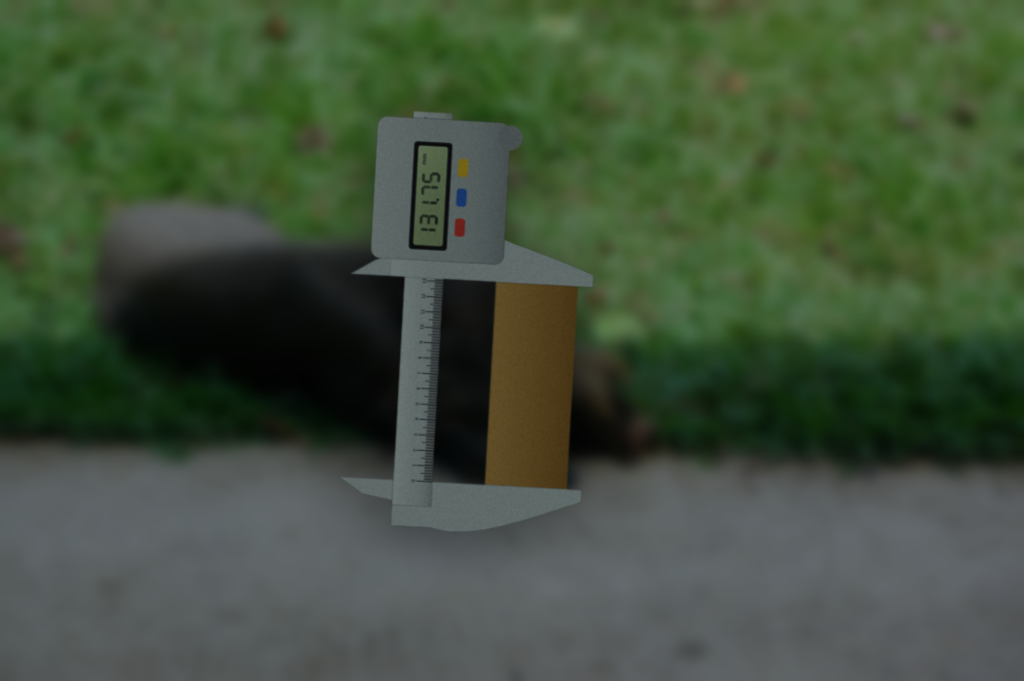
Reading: 131.75 mm
